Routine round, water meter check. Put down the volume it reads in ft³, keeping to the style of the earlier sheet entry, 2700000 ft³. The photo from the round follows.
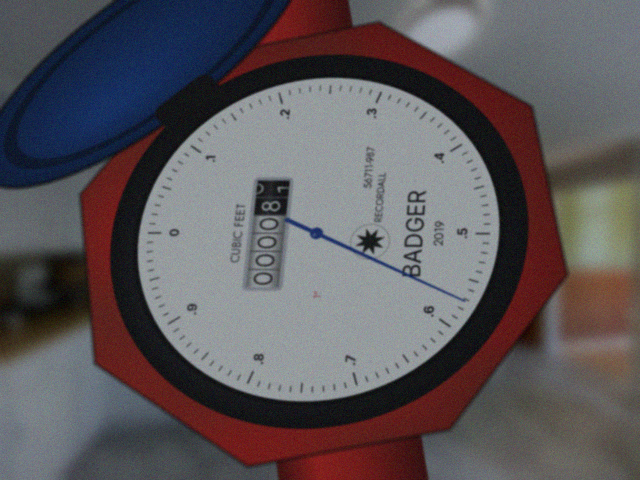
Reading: 80.57 ft³
